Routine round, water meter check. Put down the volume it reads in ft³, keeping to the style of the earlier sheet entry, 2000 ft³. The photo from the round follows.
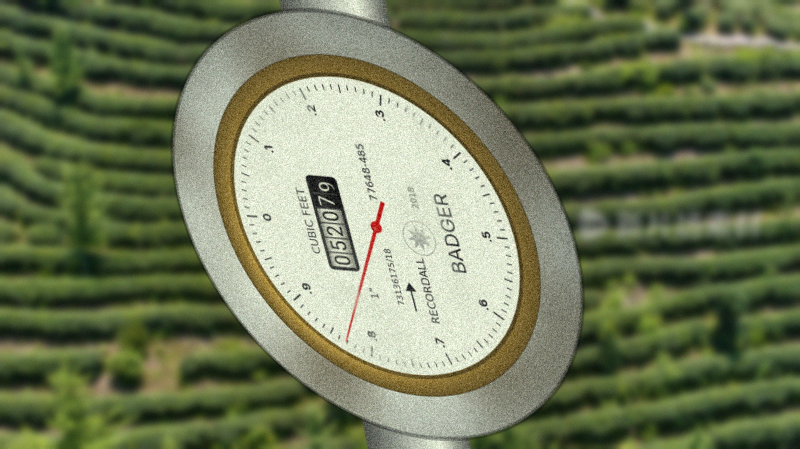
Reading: 52078.83 ft³
